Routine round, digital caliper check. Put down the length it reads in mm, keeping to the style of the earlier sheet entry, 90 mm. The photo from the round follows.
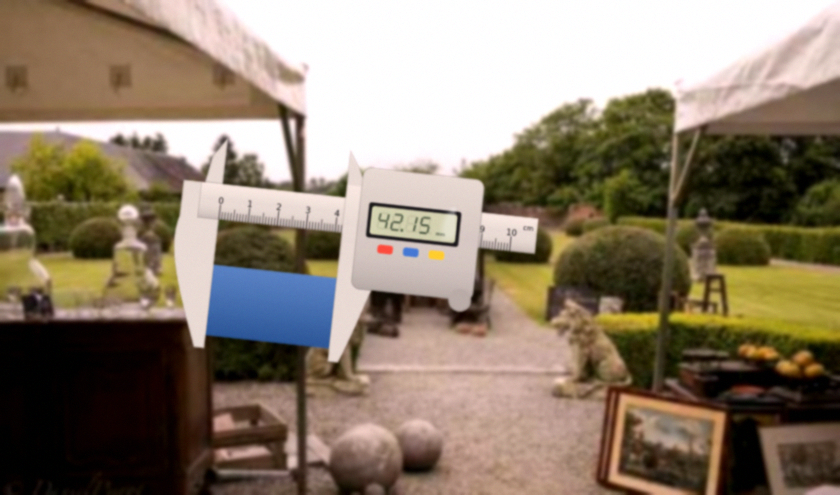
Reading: 42.15 mm
